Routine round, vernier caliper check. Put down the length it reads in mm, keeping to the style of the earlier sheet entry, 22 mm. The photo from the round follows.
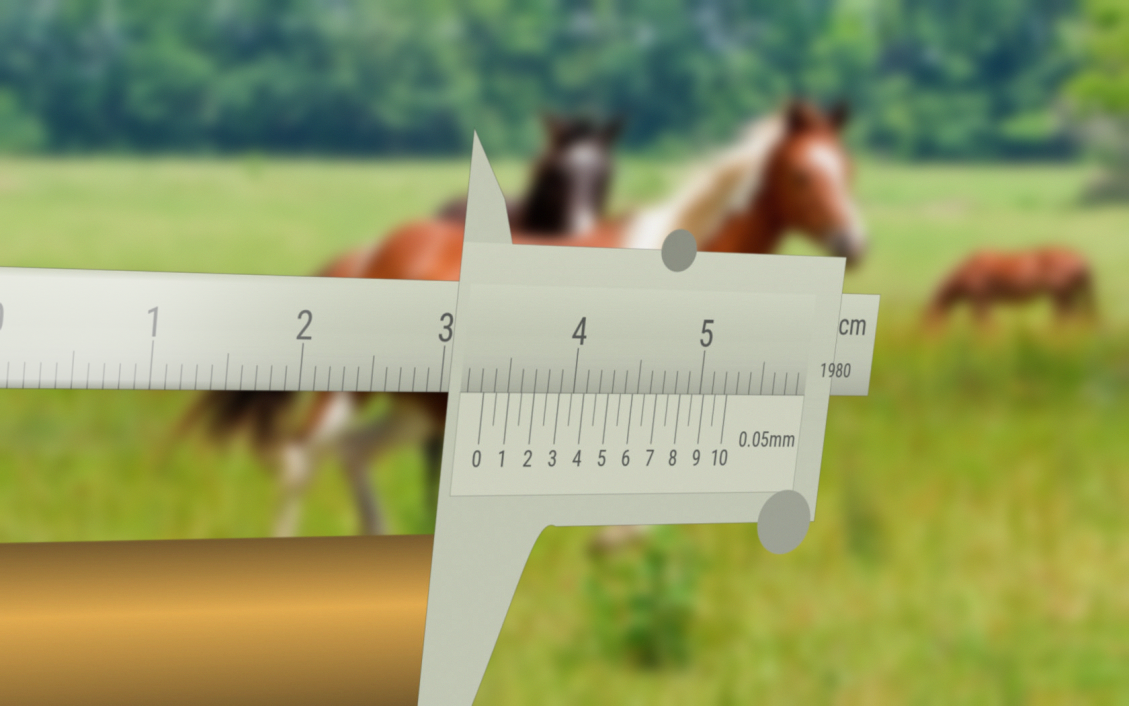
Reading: 33.2 mm
